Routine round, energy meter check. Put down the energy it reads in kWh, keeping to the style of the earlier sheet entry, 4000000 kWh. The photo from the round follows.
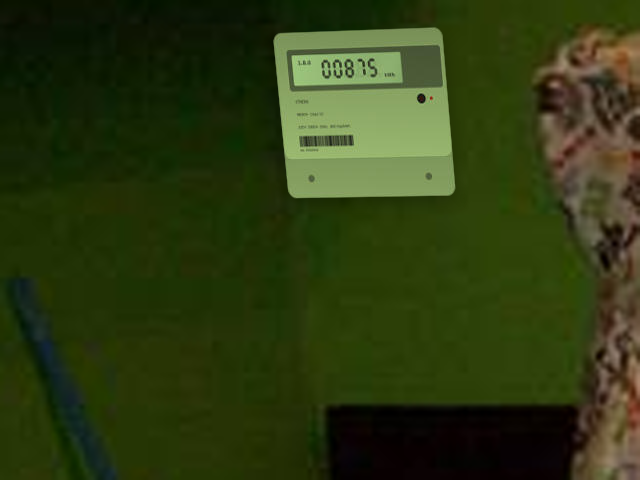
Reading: 875 kWh
